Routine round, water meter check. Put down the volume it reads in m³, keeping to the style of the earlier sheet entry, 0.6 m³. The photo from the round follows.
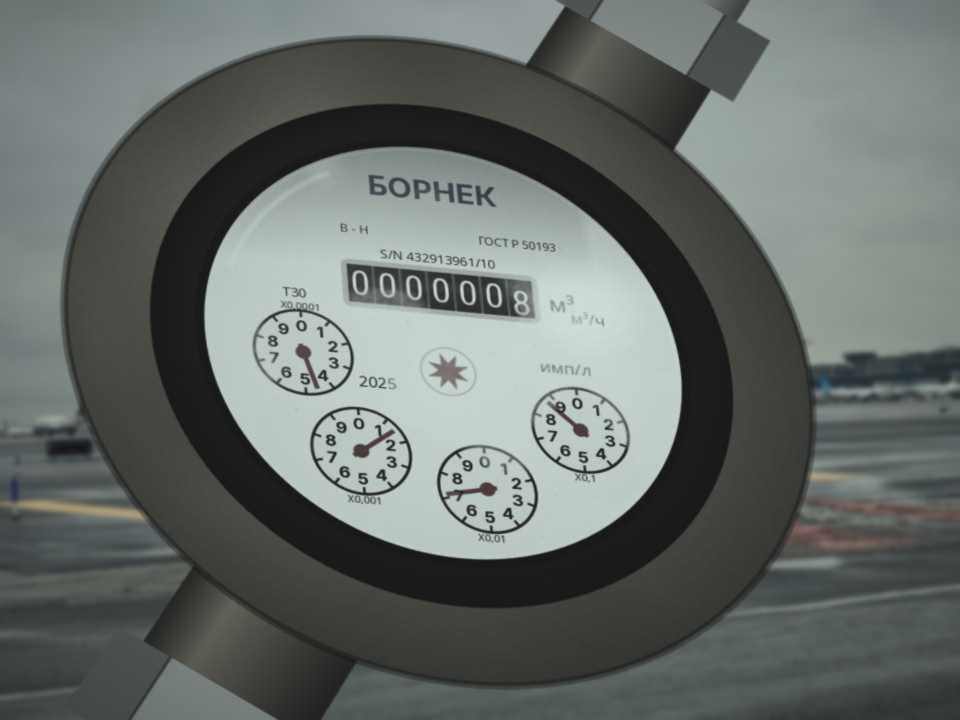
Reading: 7.8714 m³
